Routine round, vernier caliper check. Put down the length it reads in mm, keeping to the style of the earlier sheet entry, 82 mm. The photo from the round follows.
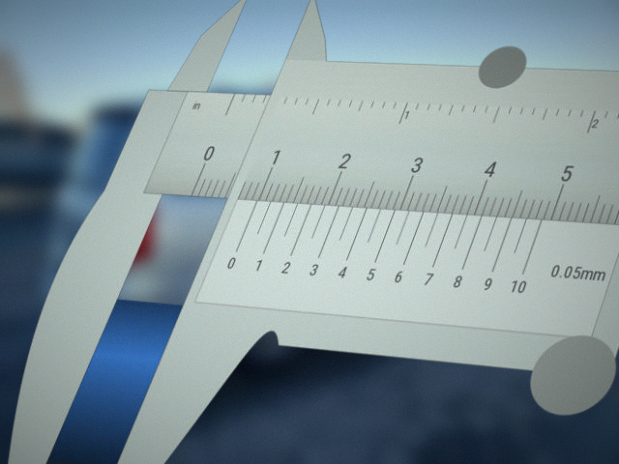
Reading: 9.8 mm
